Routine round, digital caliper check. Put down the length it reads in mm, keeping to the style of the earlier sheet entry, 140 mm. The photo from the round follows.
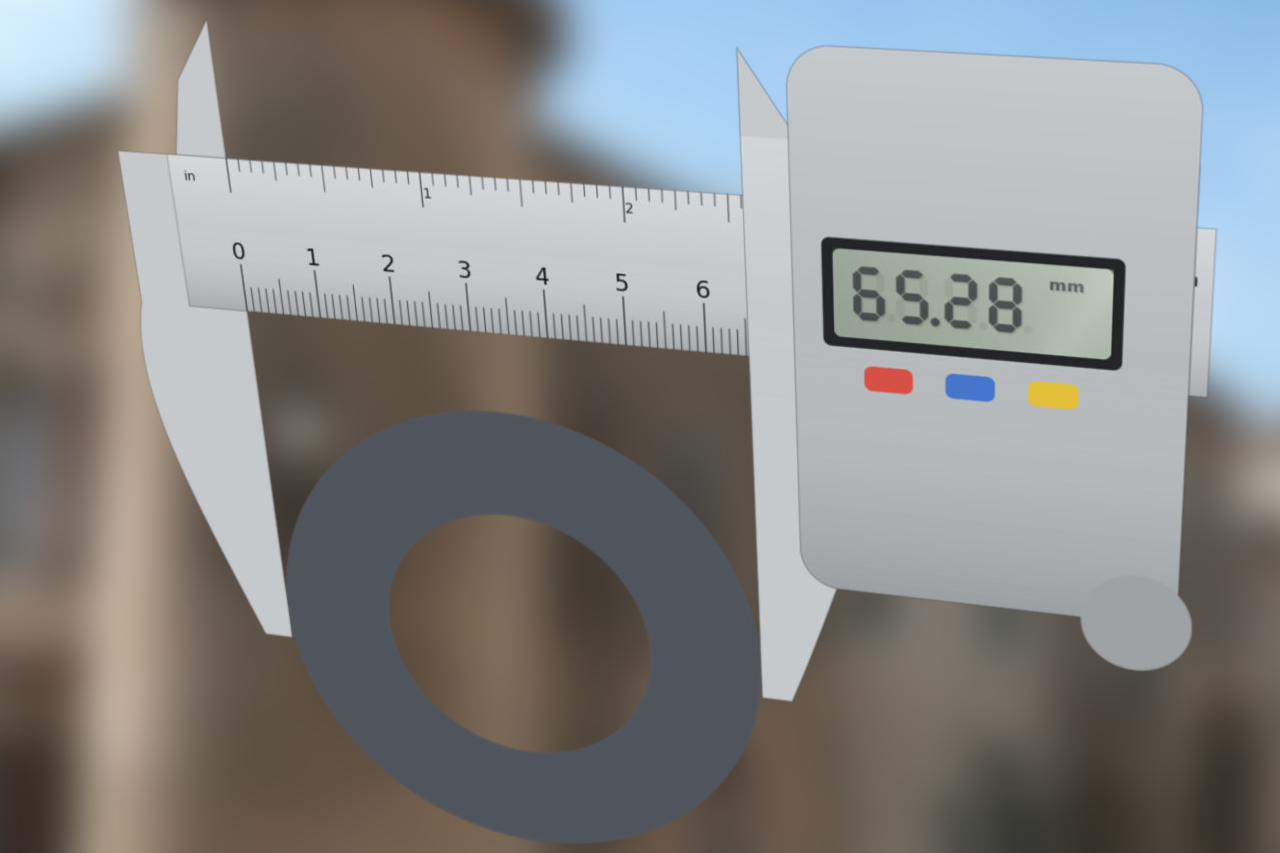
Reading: 65.28 mm
